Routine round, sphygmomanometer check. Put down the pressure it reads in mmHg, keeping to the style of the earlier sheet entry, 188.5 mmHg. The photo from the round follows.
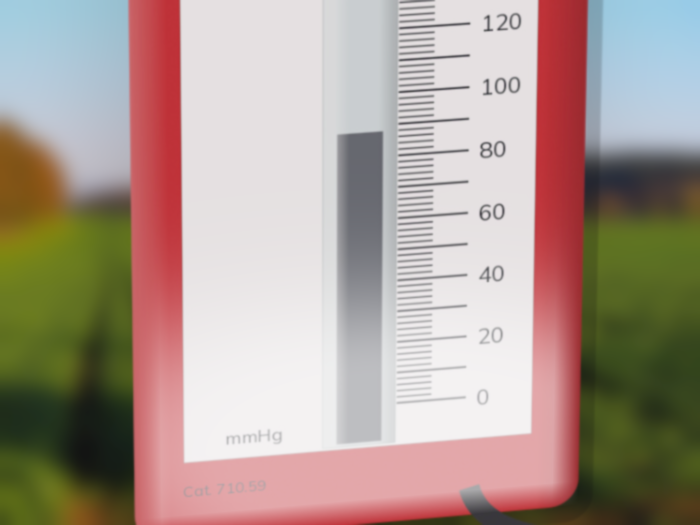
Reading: 88 mmHg
